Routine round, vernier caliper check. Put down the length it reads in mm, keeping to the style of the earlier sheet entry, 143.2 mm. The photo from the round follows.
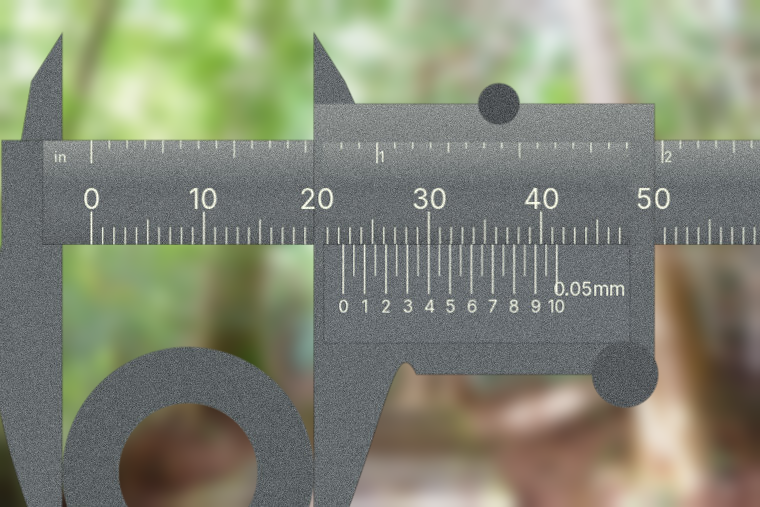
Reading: 22.4 mm
